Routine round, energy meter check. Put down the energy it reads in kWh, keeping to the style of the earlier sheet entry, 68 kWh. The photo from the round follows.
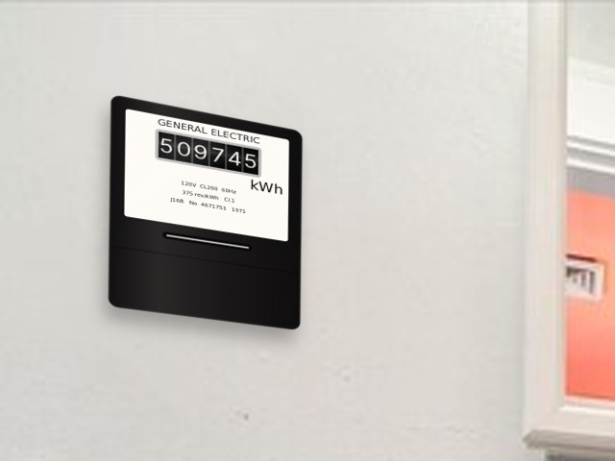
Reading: 509745 kWh
